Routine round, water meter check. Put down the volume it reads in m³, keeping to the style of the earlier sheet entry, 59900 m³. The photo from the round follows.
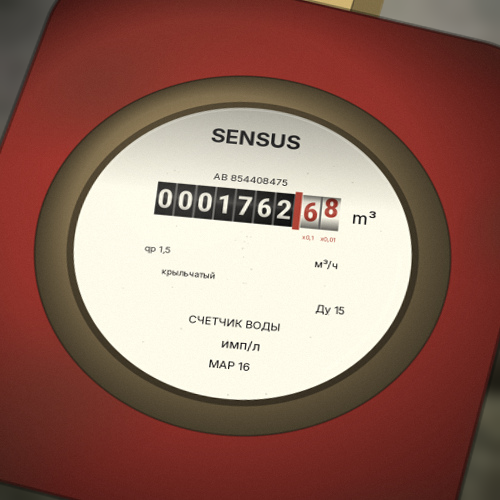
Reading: 1762.68 m³
